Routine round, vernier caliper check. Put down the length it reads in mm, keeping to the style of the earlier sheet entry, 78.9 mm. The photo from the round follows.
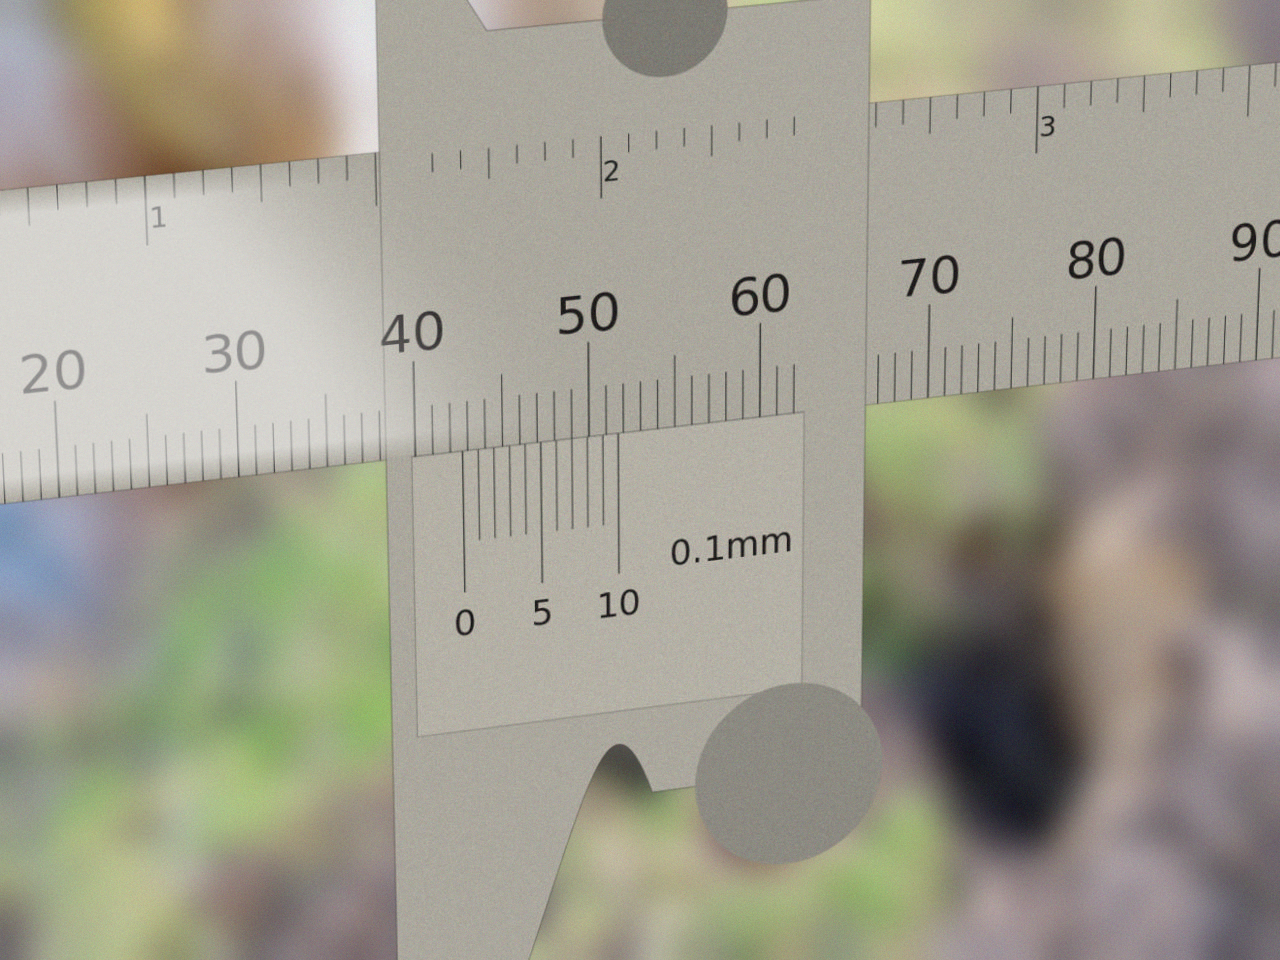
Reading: 42.7 mm
